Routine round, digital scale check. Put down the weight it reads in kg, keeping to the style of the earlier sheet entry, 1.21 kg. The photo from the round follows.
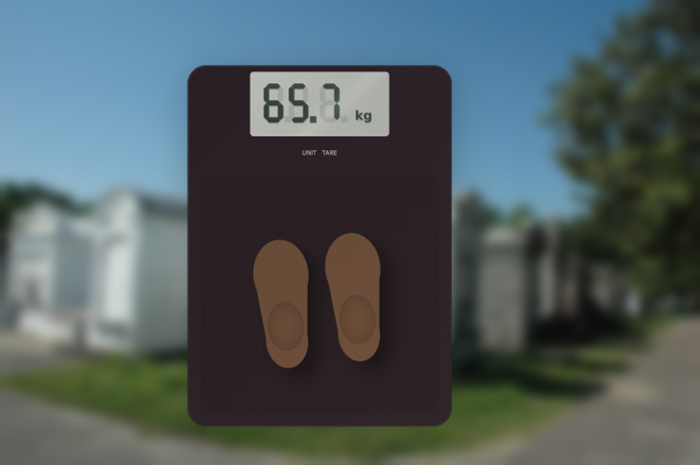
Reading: 65.7 kg
